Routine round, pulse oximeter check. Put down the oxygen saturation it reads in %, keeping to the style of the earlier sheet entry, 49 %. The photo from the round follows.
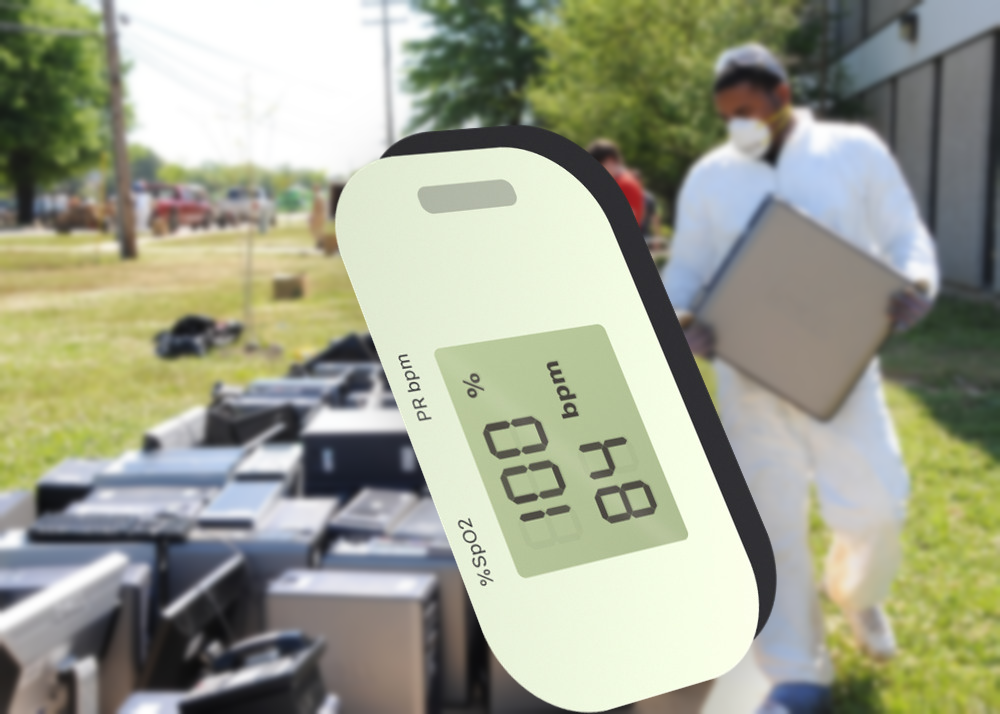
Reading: 100 %
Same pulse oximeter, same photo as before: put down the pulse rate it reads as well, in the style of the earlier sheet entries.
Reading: 84 bpm
